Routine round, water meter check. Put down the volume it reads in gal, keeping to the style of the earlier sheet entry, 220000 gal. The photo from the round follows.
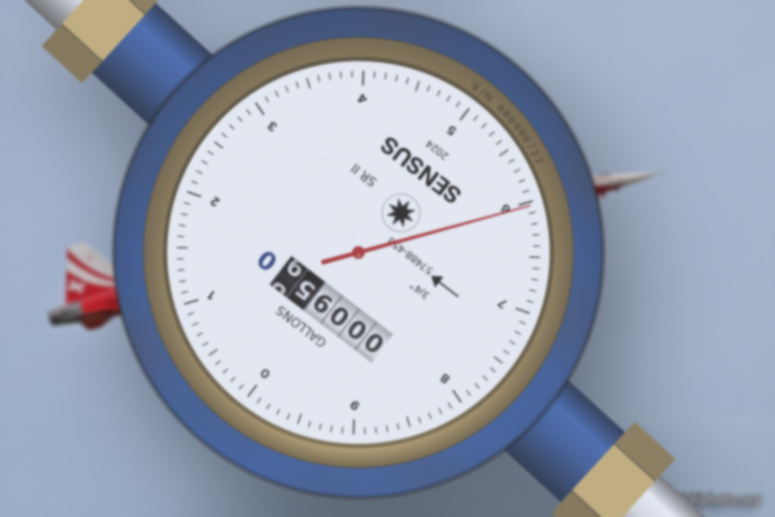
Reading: 9586.0 gal
